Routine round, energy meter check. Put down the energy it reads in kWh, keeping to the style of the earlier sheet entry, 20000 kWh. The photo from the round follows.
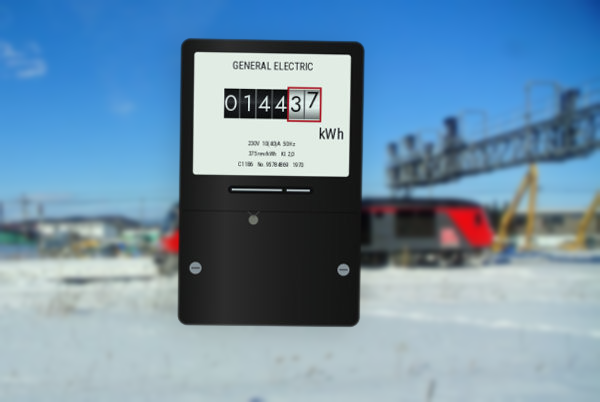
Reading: 144.37 kWh
